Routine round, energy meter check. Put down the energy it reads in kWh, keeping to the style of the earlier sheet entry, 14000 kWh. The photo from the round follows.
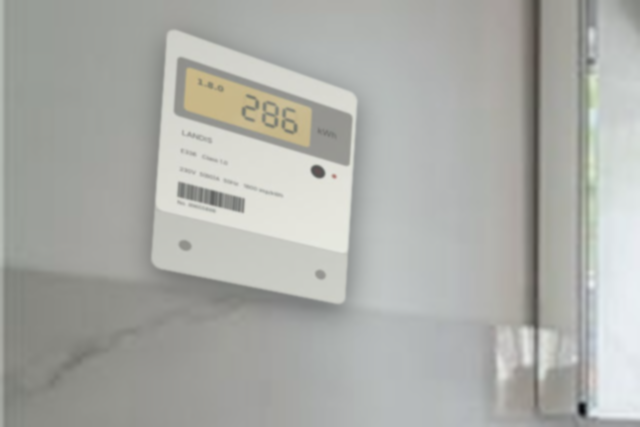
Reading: 286 kWh
